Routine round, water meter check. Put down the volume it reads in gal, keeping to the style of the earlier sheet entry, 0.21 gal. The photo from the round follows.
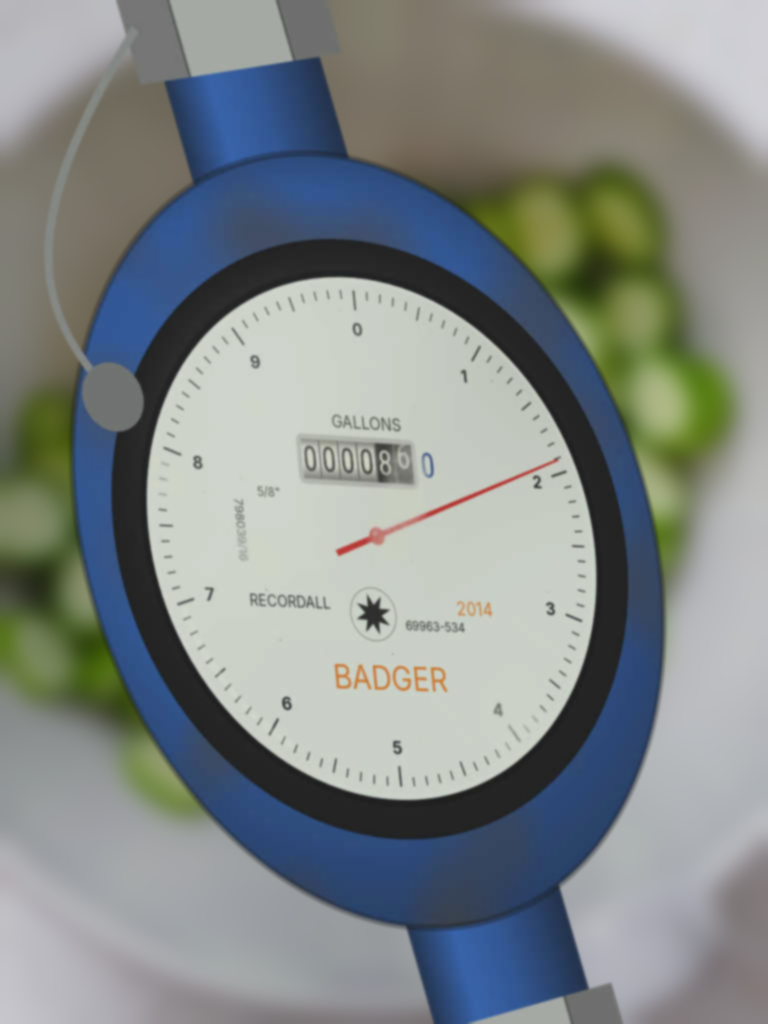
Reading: 861.9 gal
